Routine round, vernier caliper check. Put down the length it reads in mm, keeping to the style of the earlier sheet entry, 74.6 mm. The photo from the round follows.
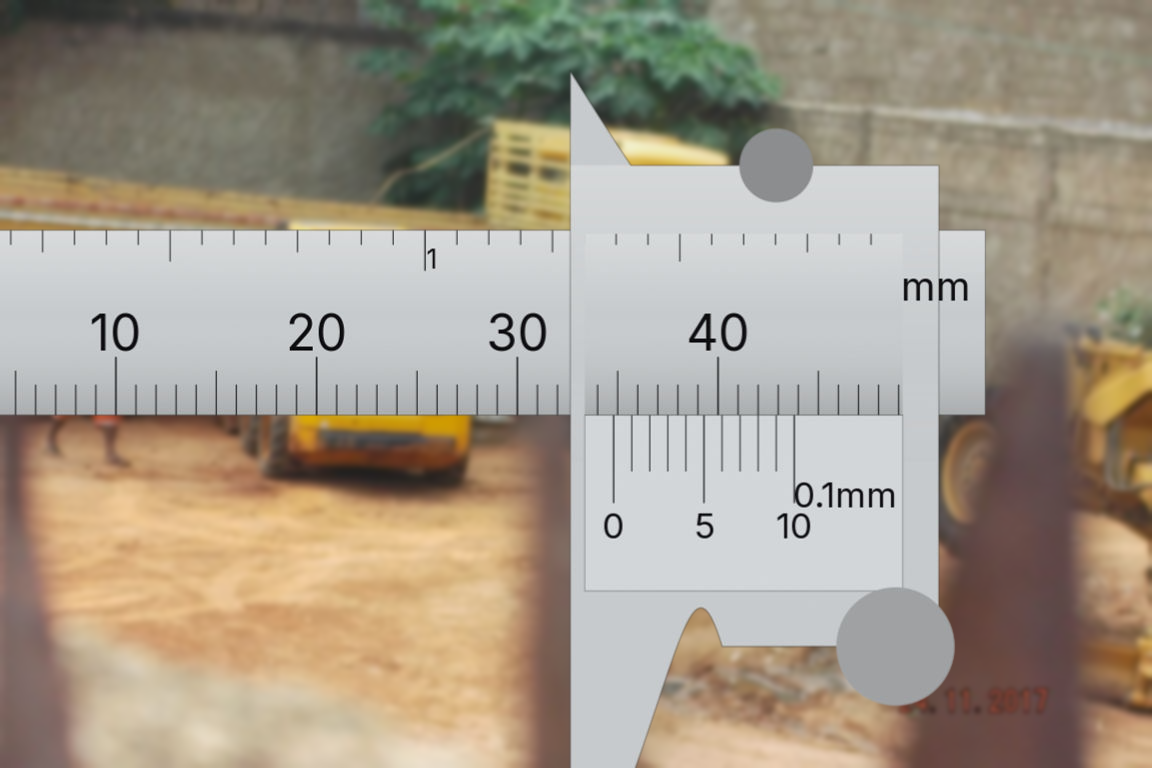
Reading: 34.8 mm
